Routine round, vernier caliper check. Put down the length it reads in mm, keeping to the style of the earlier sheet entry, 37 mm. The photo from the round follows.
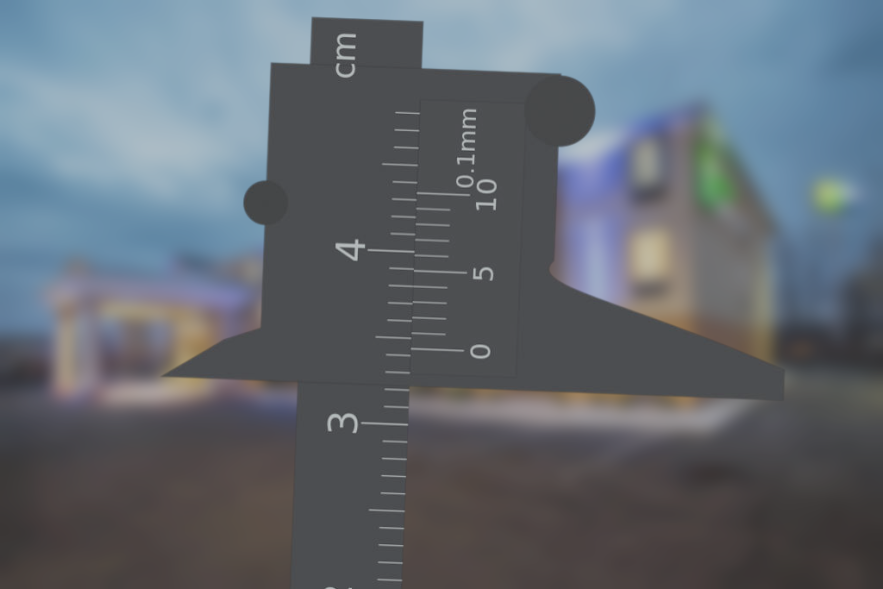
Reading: 34.4 mm
